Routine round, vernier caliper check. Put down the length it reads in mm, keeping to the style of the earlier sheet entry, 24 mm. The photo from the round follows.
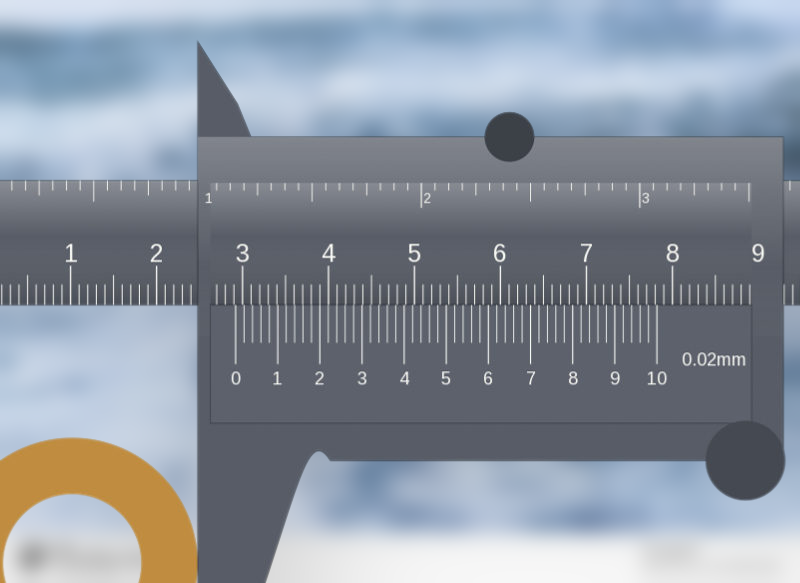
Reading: 29.2 mm
